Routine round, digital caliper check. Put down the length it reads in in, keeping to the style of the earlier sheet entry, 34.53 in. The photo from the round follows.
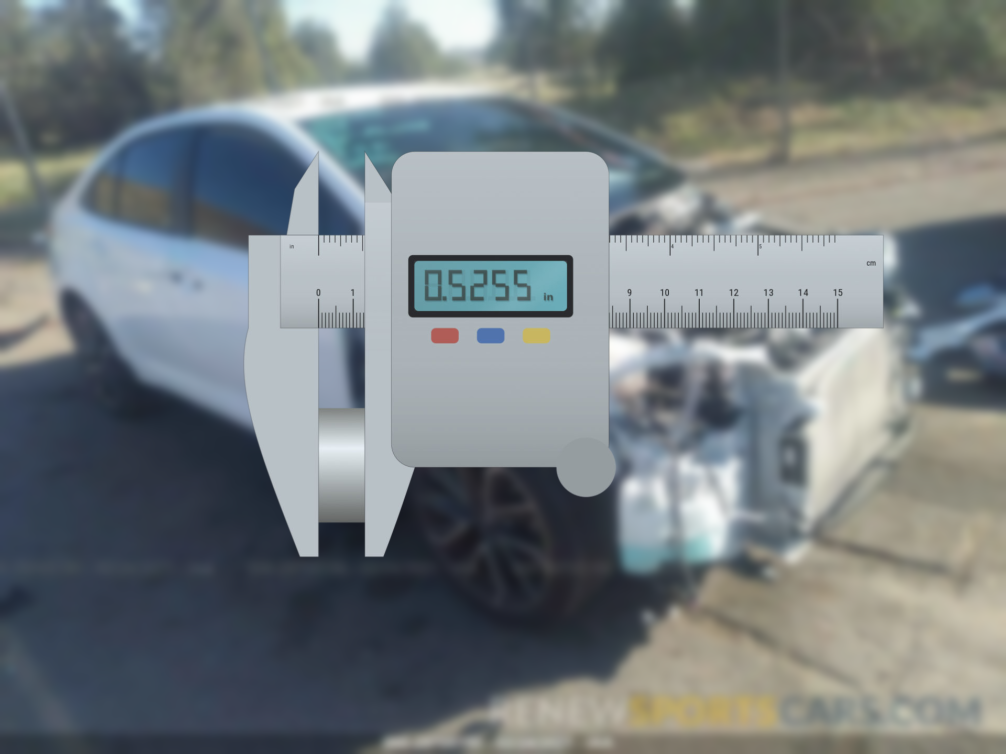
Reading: 0.5255 in
